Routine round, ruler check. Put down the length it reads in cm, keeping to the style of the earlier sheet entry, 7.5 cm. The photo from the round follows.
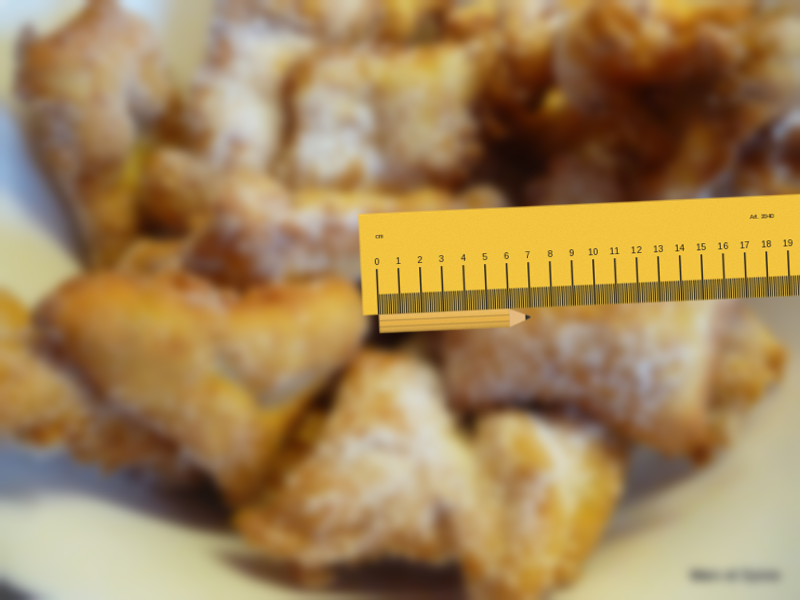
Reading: 7 cm
